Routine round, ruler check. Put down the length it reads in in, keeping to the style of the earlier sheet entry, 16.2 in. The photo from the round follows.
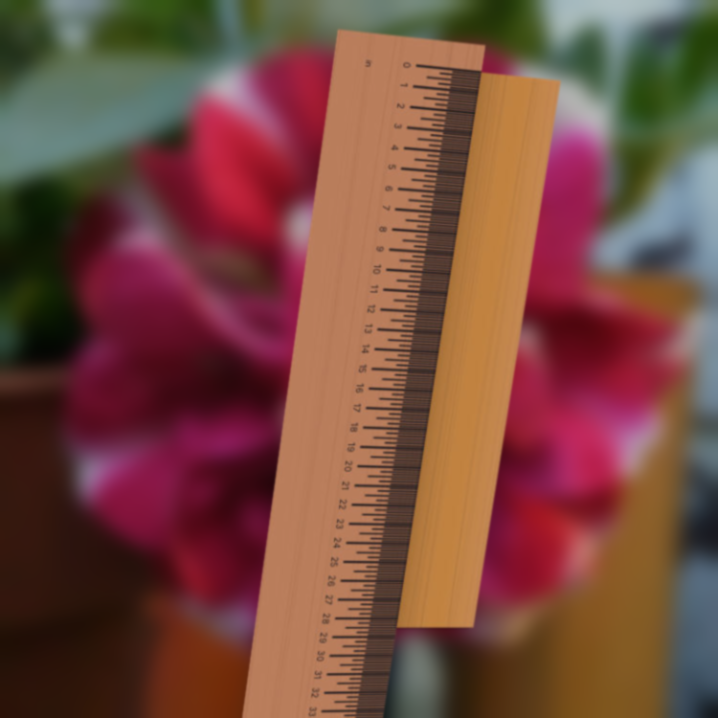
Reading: 28.5 in
